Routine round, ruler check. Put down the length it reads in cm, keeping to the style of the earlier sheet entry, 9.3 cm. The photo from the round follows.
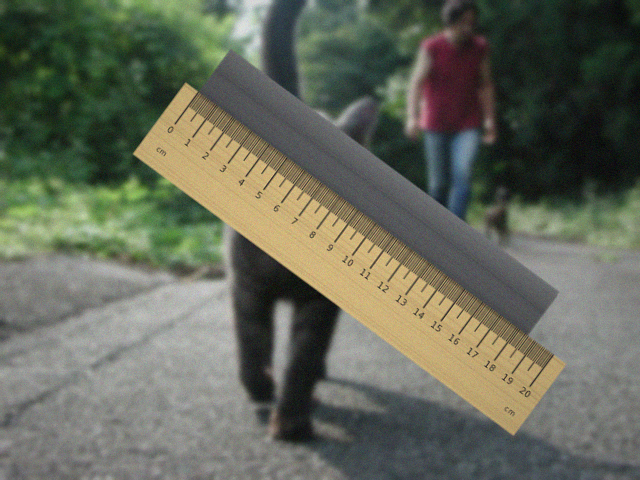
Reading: 18.5 cm
